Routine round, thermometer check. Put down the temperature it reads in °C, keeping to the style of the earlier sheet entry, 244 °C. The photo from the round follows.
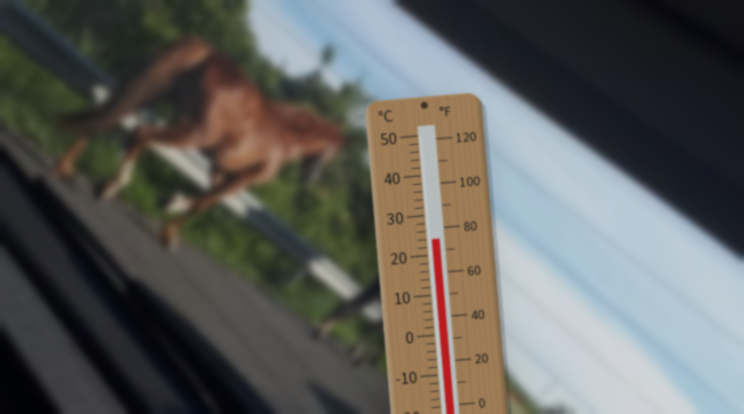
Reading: 24 °C
